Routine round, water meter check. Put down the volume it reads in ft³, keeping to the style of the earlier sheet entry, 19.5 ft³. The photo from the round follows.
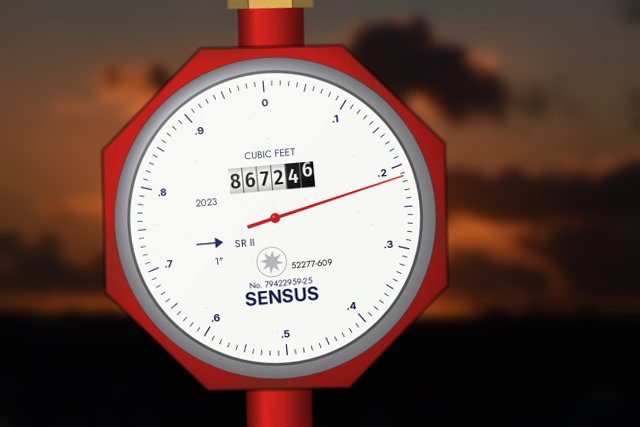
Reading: 867246.21 ft³
